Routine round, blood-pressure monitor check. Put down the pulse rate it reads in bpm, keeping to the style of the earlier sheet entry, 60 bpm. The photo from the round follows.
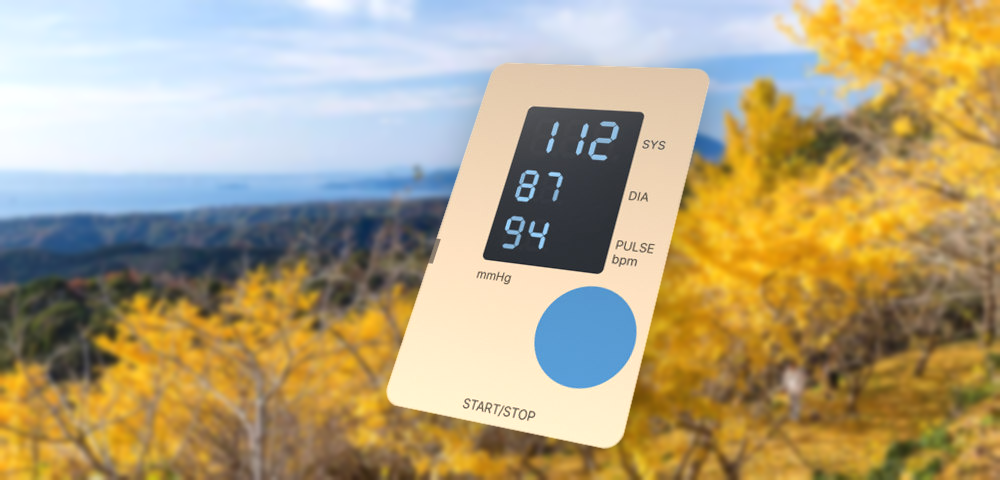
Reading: 94 bpm
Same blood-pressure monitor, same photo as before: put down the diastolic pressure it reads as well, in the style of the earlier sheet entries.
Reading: 87 mmHg
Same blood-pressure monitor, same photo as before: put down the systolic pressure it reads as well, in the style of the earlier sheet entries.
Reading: 112 mmHg
